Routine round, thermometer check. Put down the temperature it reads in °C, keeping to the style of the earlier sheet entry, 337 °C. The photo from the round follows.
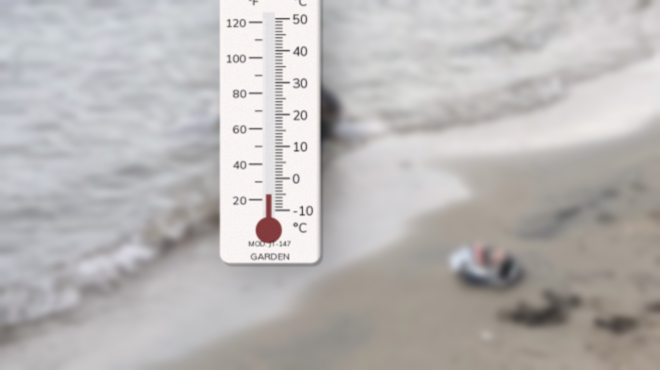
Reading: -5 °C
